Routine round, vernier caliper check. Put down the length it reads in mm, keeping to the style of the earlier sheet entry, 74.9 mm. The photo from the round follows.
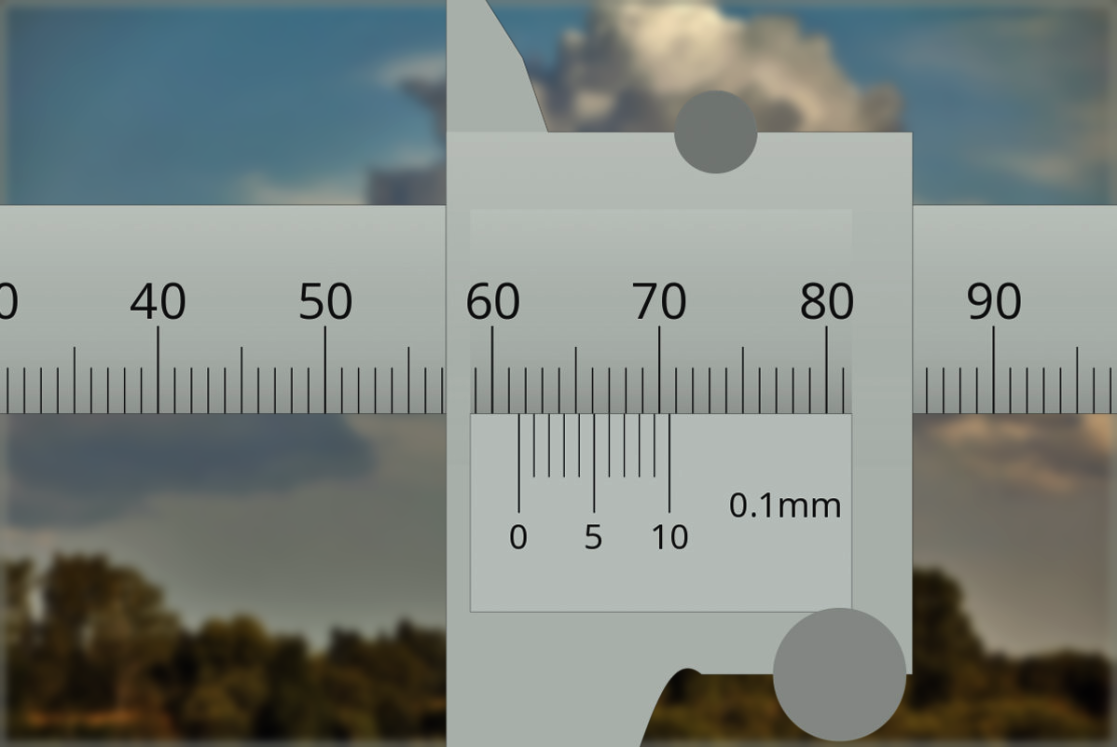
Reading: 61.6 mm
